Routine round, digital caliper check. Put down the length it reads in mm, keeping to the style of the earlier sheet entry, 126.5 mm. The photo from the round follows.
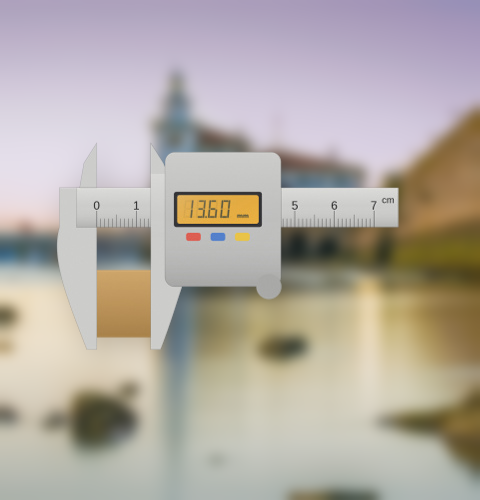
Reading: 13.60 mm
